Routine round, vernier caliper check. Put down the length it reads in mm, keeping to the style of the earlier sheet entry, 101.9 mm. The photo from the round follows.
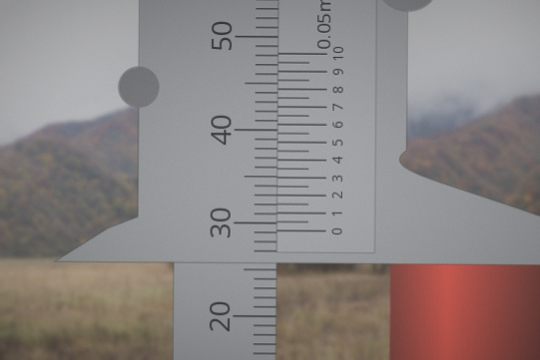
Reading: 29.2 mm
